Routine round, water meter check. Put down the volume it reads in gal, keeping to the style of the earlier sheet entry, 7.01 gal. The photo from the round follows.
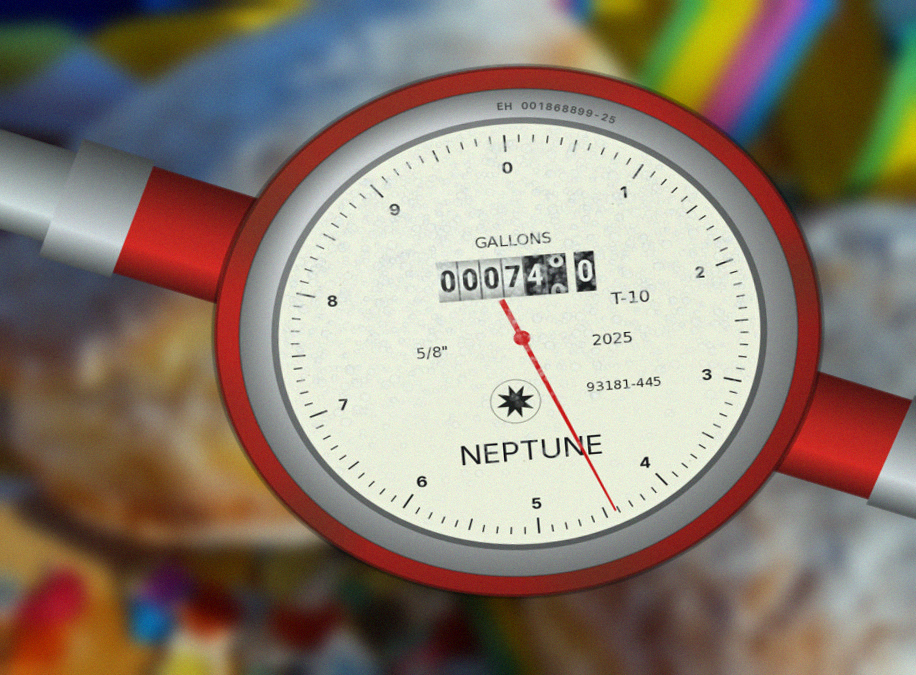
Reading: 7484.4 gal
